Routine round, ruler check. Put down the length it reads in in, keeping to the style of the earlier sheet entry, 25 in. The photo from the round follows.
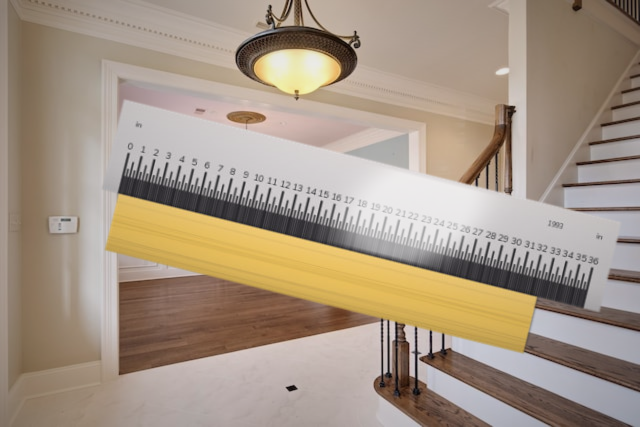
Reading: 32.5 in
